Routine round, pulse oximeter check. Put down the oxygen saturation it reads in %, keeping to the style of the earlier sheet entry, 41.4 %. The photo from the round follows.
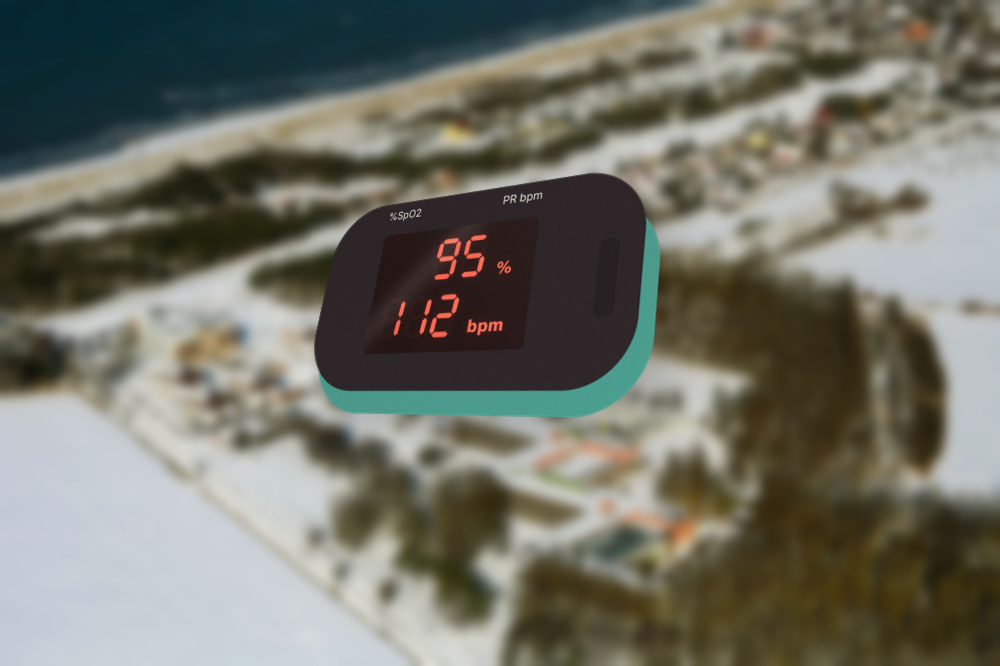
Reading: 95 %
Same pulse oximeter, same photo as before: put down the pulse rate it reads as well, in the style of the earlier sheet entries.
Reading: 112 bpm
